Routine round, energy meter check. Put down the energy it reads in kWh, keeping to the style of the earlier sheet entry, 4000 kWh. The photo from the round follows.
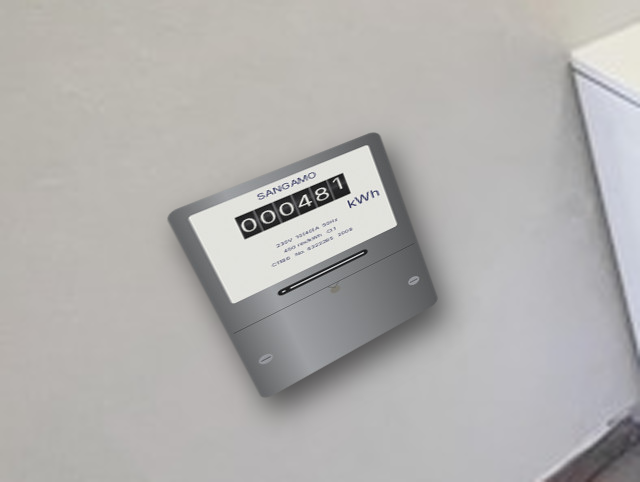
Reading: 481 kWh
